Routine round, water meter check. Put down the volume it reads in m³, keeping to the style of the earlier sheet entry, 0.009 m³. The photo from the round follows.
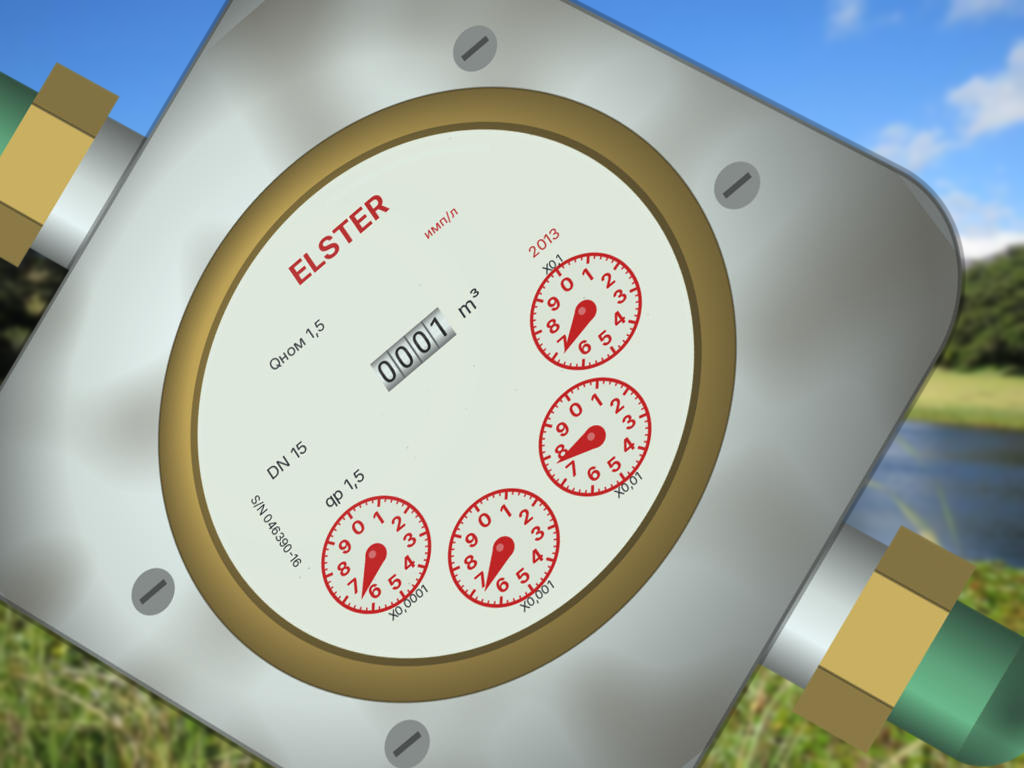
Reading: 1.6766 m³
